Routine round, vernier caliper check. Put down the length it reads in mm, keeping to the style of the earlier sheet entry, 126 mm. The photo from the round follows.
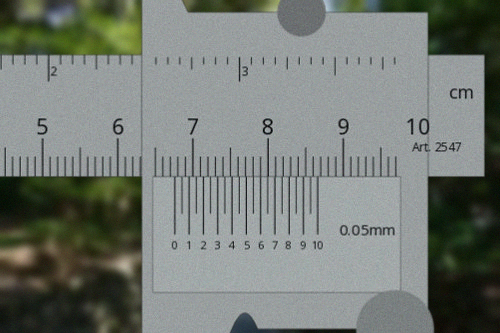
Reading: 67.6 mm
